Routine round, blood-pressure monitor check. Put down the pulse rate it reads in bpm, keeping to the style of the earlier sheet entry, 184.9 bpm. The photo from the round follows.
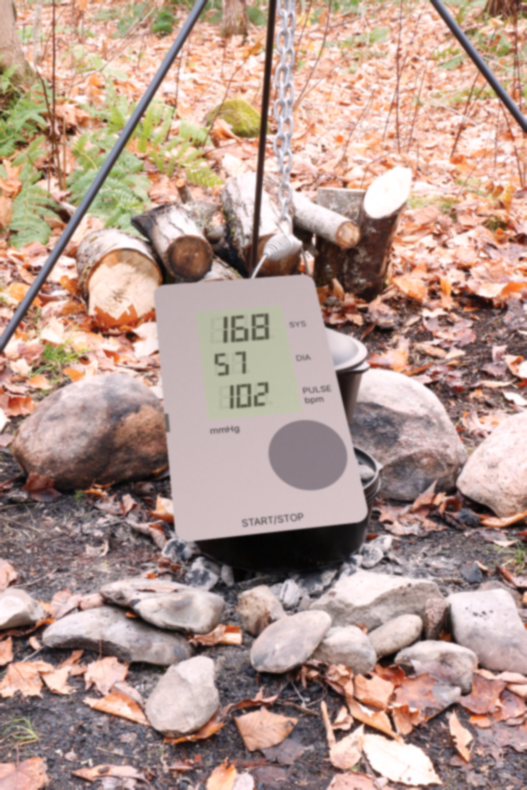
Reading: 102 bpm
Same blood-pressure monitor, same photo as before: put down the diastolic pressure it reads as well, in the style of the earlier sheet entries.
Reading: 57 mmHg
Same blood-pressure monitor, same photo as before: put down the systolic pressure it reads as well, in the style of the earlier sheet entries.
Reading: 168 mmHg
